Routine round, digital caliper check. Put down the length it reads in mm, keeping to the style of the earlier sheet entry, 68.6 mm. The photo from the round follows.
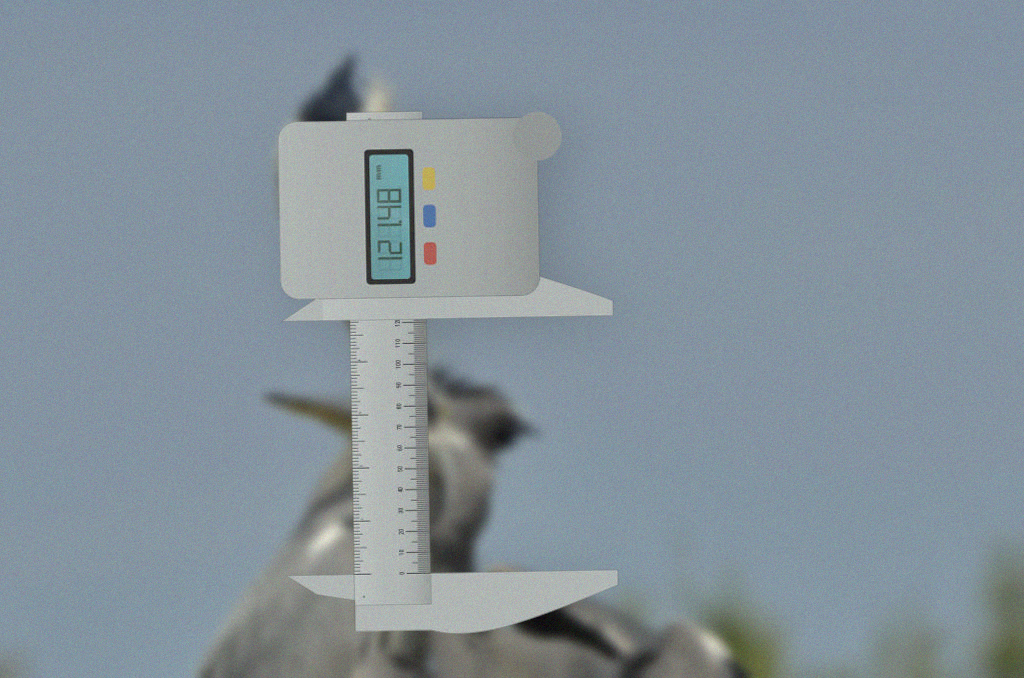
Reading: 121.48 mm
